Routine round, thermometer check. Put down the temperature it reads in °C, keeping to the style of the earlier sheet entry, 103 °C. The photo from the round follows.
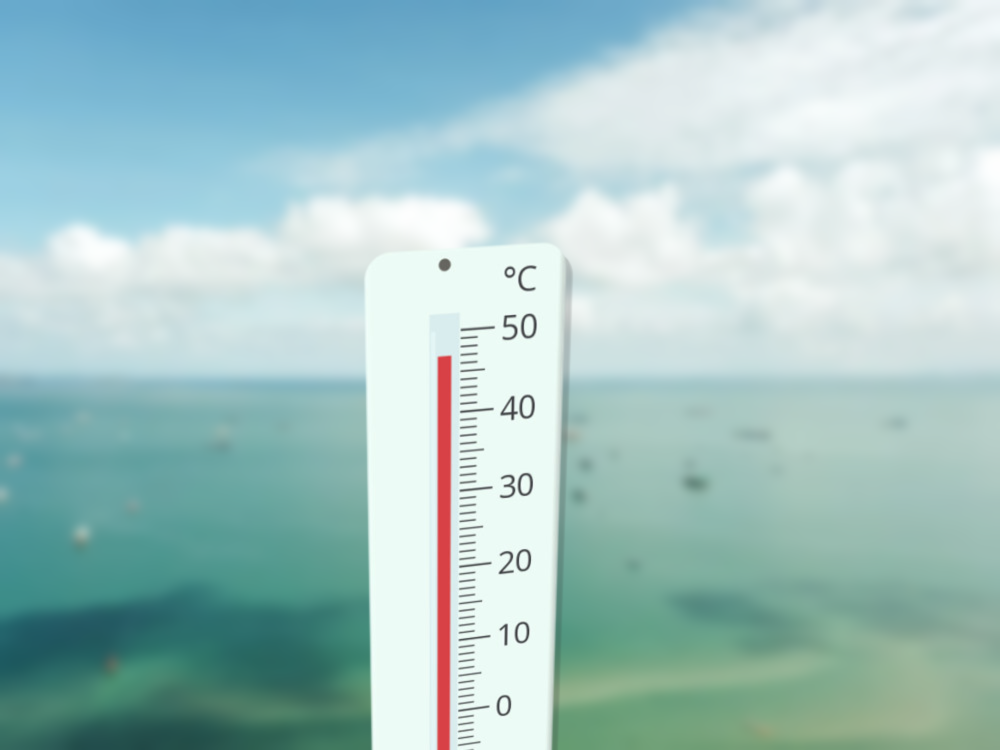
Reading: 47 °C
